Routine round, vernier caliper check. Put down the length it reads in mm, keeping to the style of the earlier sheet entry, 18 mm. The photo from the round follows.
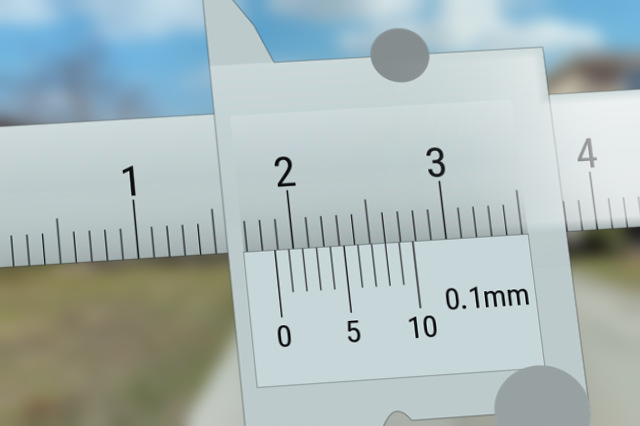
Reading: 18.8 mm
